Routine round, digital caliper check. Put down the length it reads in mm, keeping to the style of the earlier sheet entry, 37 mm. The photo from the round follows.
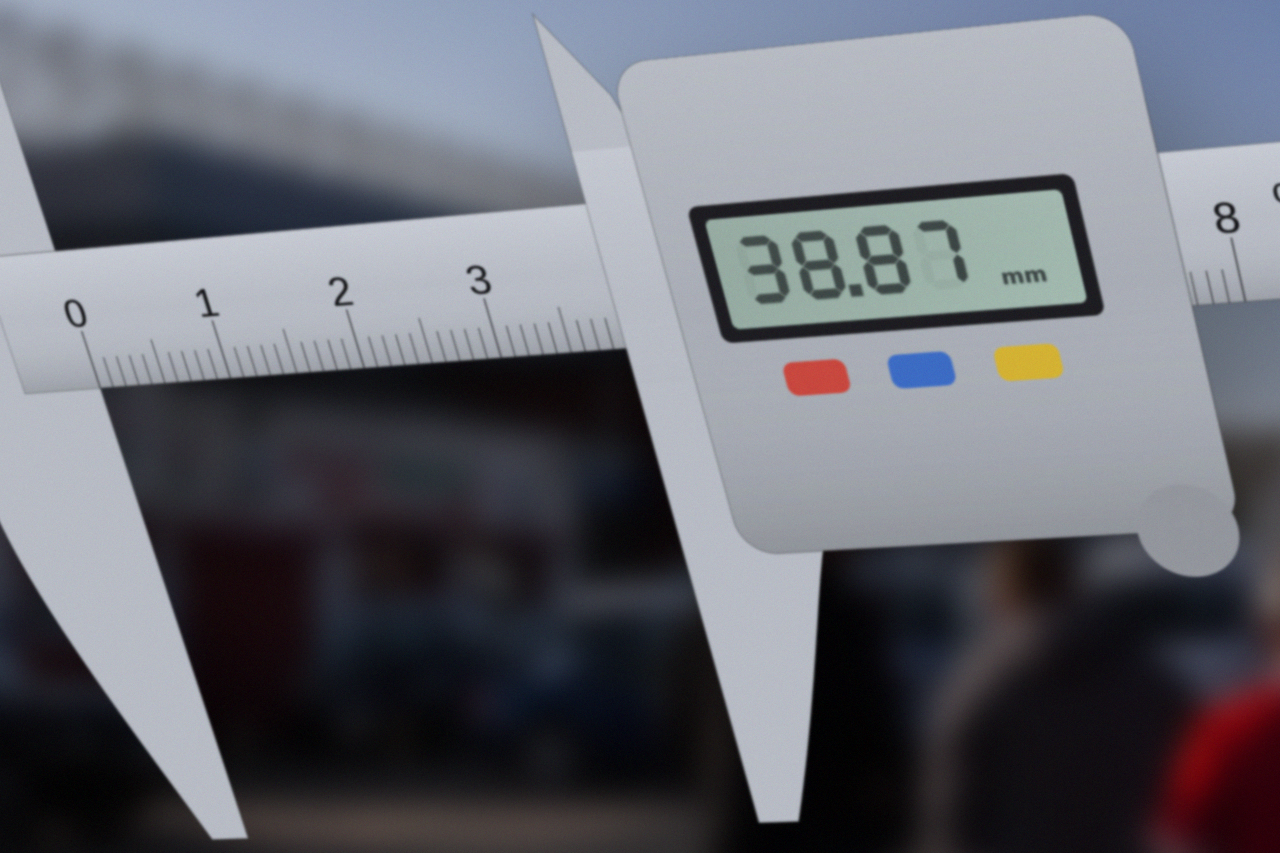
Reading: 38.87 mm
